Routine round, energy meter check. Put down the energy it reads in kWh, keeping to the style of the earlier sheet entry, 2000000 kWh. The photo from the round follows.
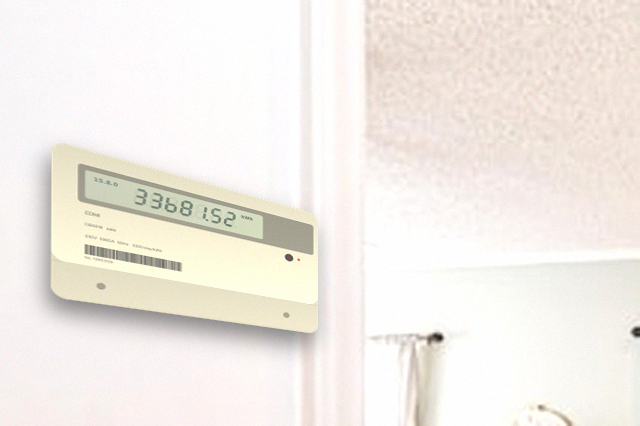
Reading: 33681.52 kWh
